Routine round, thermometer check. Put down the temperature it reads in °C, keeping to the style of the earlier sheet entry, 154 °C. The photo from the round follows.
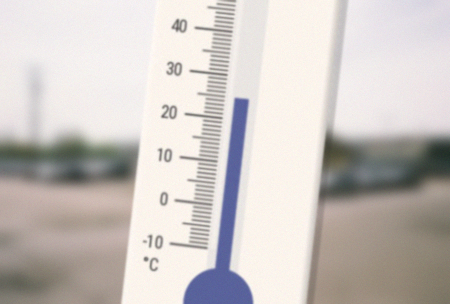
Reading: 25 °C
